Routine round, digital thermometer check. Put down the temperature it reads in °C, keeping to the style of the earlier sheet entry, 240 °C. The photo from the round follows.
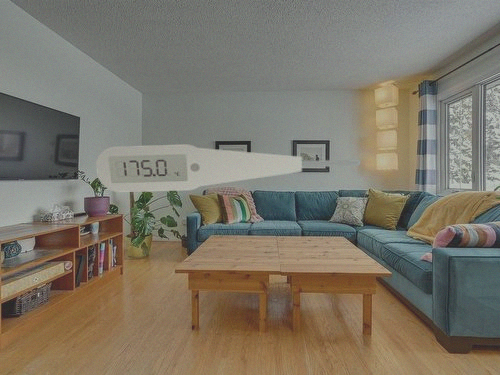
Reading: 175.0 °C
